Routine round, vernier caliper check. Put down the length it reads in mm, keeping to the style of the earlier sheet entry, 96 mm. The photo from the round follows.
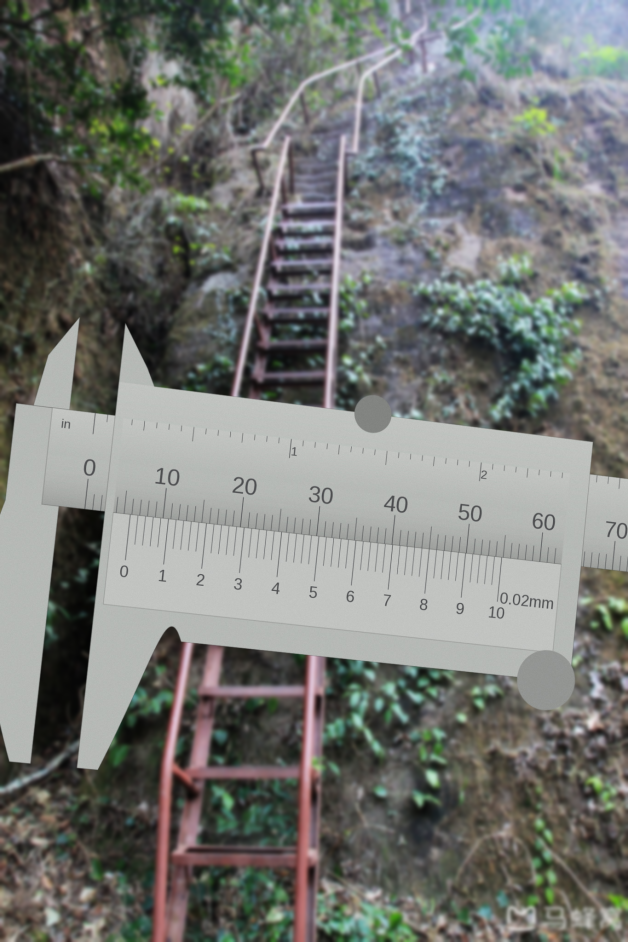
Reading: 5.8 mm
